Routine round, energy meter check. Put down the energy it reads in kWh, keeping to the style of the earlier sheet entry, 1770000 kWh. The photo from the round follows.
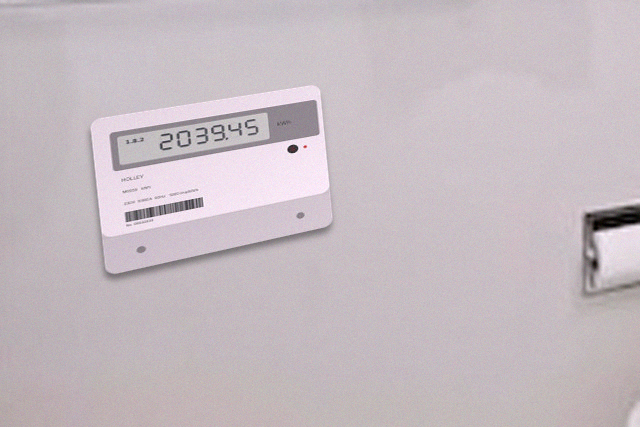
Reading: 2039.45 kWh
